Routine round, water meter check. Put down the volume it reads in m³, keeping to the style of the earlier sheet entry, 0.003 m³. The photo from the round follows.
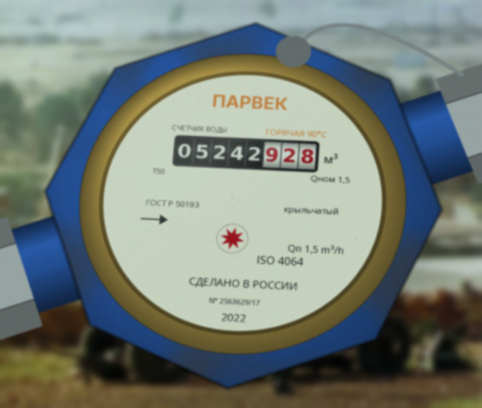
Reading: 5242.928 m³
